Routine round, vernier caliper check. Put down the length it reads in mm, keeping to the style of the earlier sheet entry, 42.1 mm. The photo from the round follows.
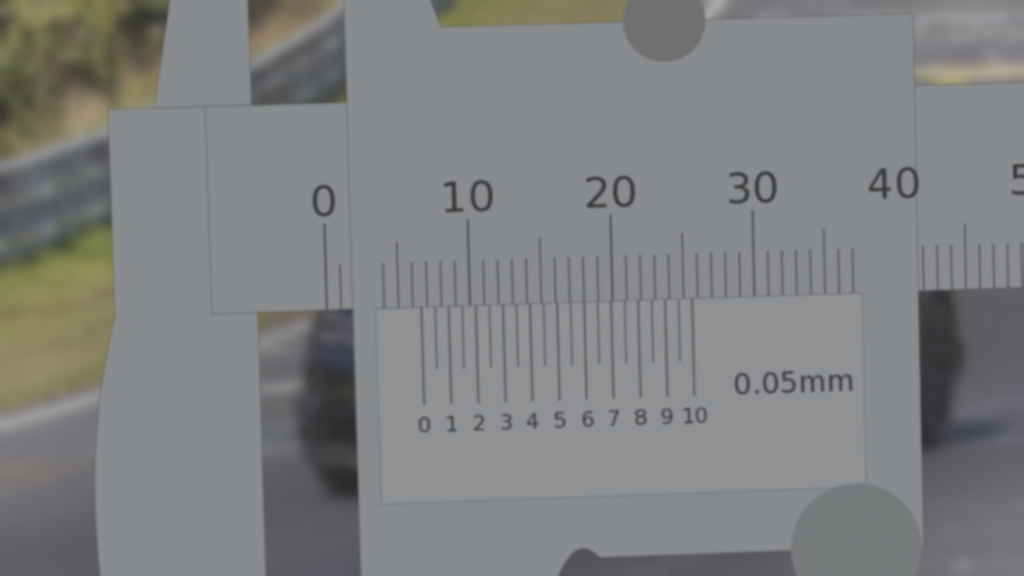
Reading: 6.6 mm
